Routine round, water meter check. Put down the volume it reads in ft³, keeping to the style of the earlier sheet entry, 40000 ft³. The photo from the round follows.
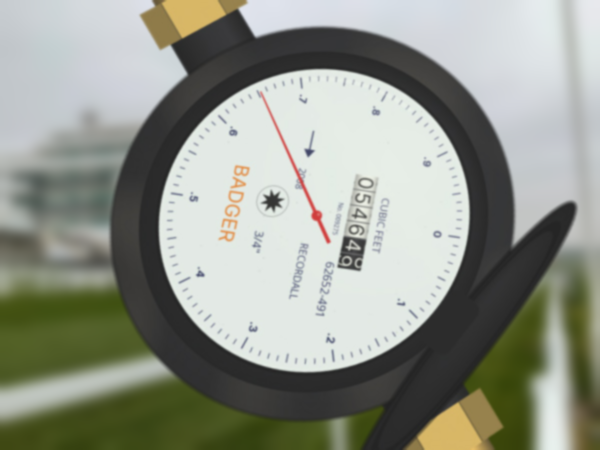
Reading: 54648.65 ft³
